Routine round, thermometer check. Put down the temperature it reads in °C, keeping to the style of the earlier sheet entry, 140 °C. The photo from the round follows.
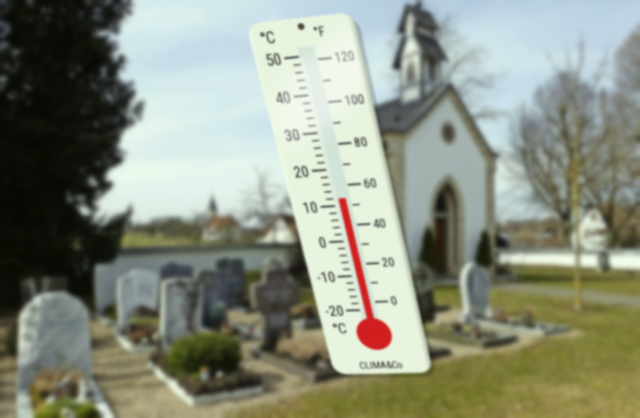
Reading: 12 °C
